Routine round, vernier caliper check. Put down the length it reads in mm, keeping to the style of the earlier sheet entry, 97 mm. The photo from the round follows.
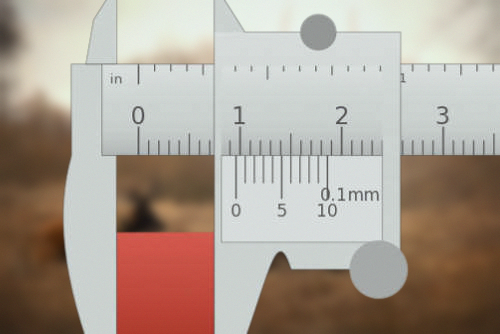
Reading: 9.6 mm
